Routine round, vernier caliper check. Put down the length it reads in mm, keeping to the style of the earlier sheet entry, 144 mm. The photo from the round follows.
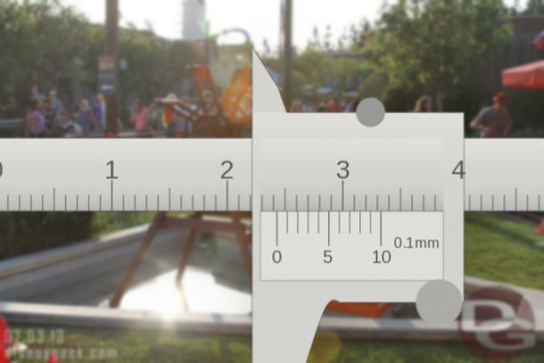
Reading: 24.3 mm
